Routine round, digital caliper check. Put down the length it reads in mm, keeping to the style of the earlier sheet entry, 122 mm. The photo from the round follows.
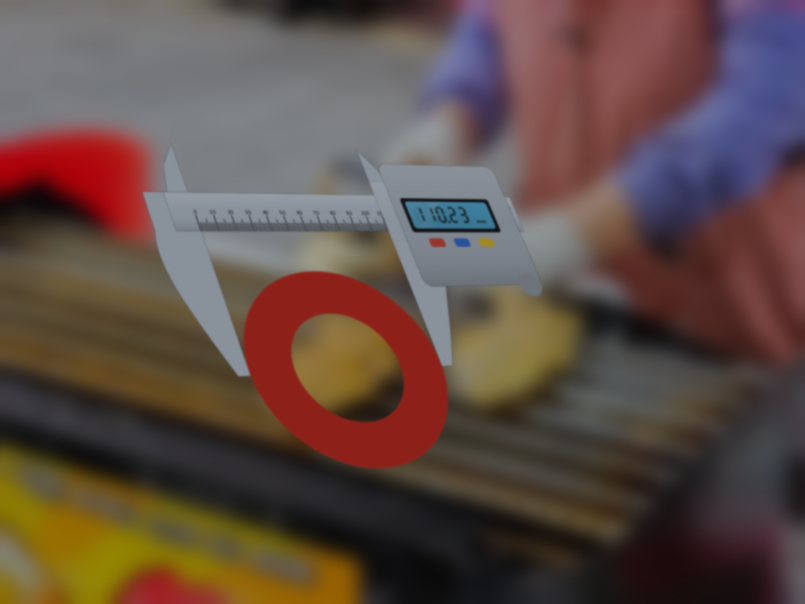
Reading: 110.23 mm
